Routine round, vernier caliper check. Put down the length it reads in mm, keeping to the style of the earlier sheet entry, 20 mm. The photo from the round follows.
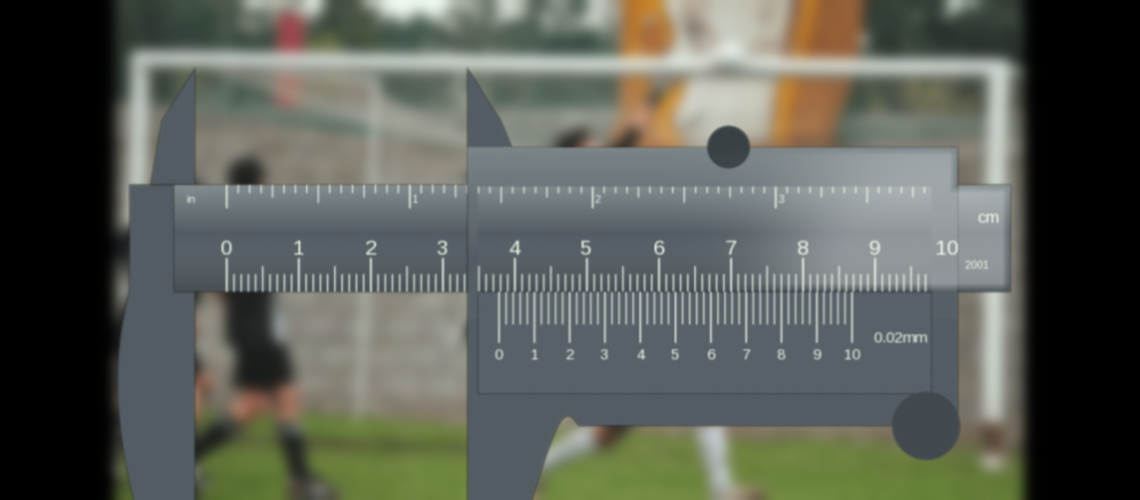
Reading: 37.8 mm
